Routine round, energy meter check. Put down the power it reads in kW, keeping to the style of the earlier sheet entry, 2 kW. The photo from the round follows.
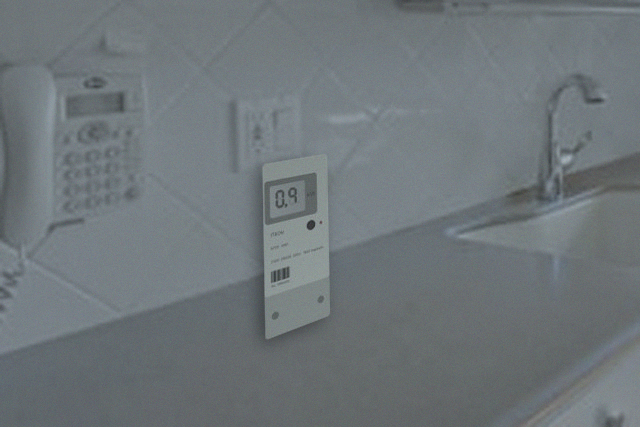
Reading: 0.9 kW
